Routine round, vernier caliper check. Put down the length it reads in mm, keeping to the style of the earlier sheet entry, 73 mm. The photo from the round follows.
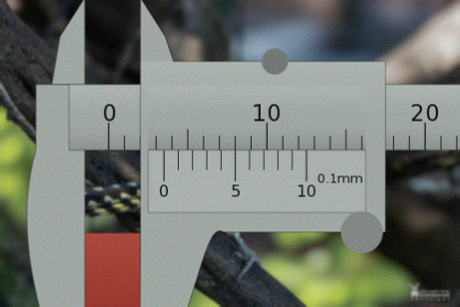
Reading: 3.5 mm
